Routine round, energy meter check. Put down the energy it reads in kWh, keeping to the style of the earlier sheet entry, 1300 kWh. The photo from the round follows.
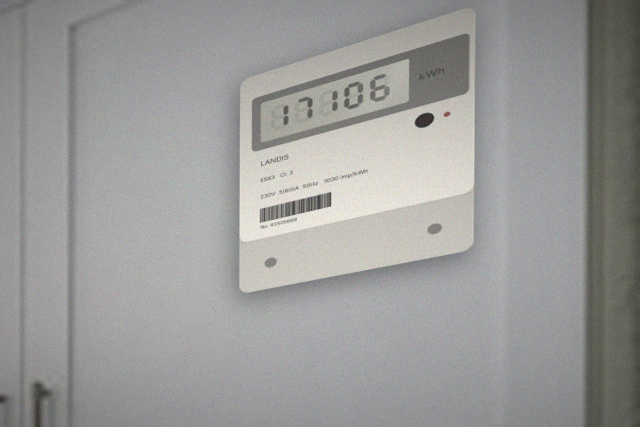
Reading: 17106 kWh
